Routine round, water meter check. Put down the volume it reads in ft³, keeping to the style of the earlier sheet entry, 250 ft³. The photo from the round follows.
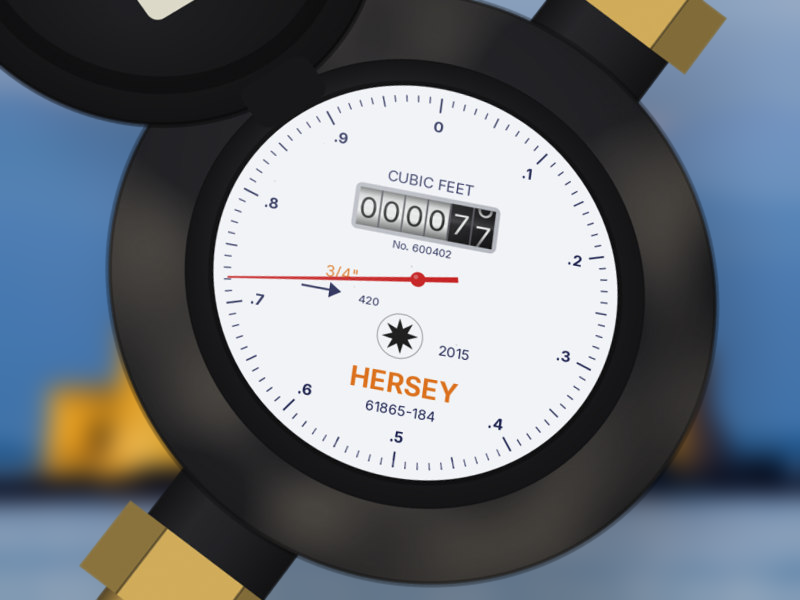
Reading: 76.72 ft³
